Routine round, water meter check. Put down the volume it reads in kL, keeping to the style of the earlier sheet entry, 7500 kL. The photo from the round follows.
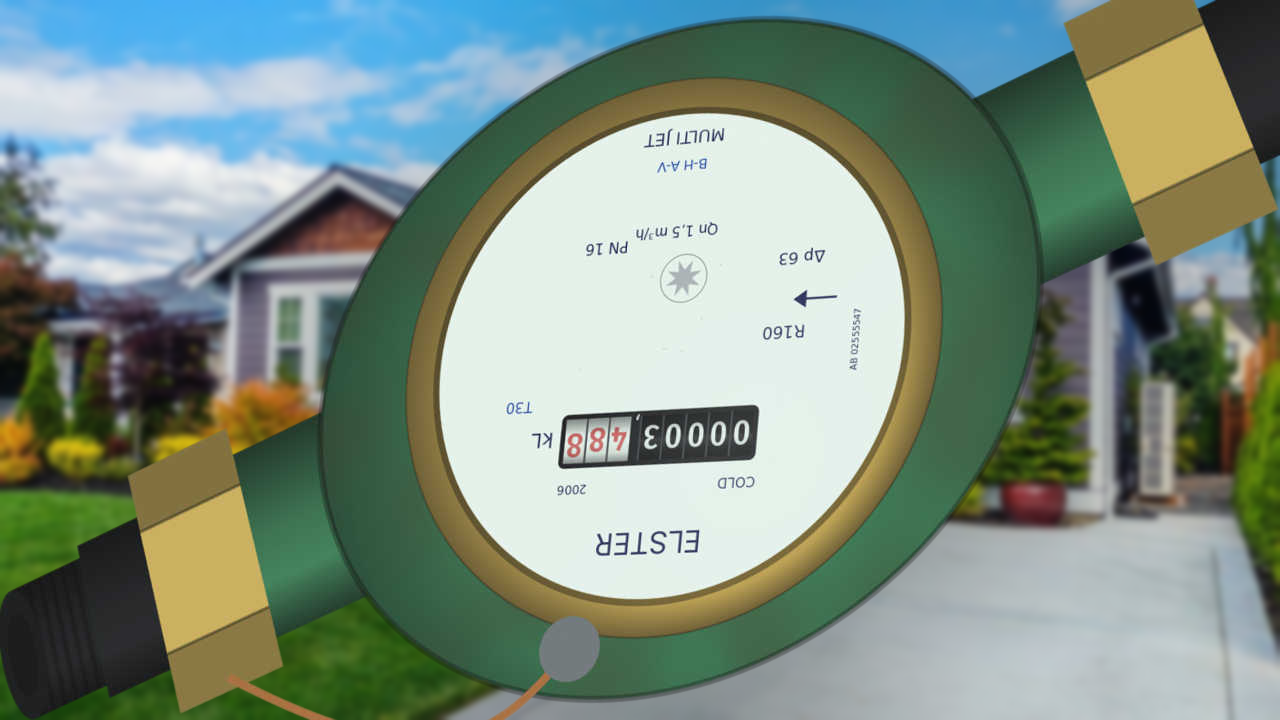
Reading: 3.488 kL
